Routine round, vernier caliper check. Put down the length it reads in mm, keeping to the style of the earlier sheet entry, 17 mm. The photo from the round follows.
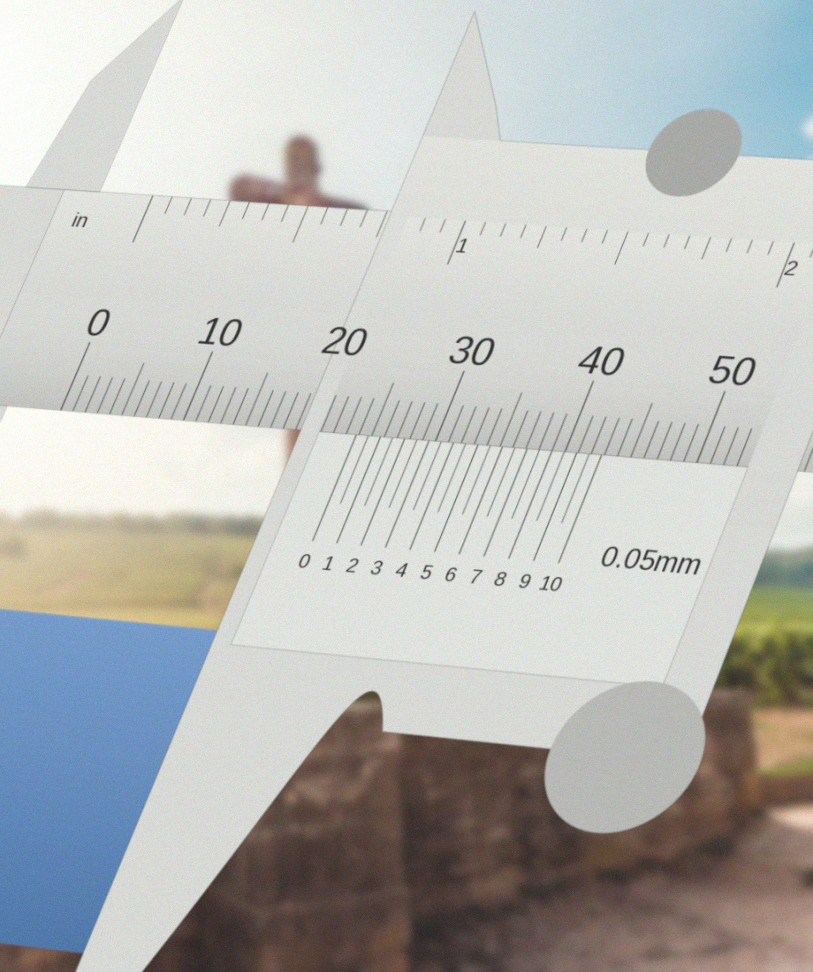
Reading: 23.8 mm
